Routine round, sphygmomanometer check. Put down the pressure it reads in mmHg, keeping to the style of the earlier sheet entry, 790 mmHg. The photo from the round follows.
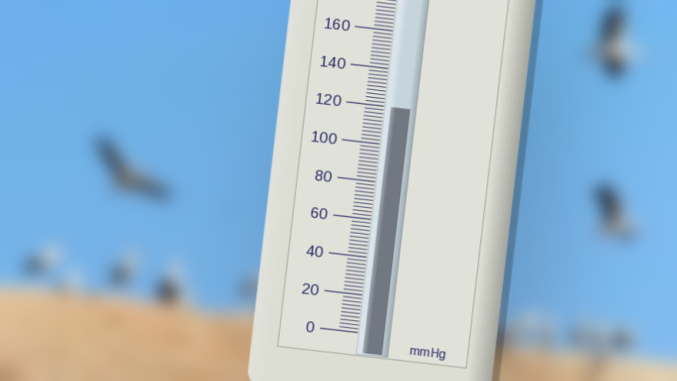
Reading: 120 mmHg
